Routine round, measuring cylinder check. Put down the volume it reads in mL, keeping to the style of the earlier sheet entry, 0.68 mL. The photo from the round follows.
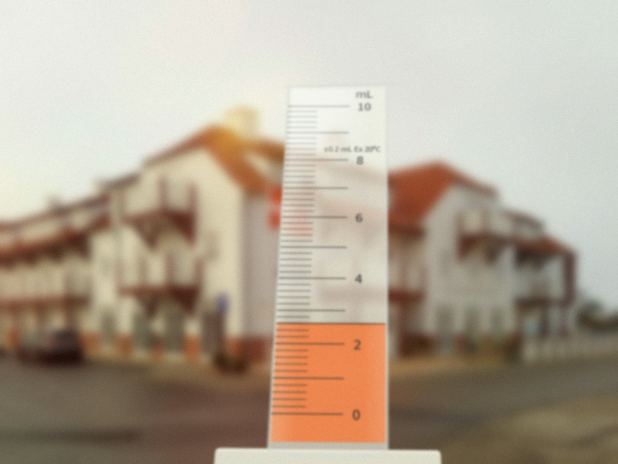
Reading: 2.6 mL
